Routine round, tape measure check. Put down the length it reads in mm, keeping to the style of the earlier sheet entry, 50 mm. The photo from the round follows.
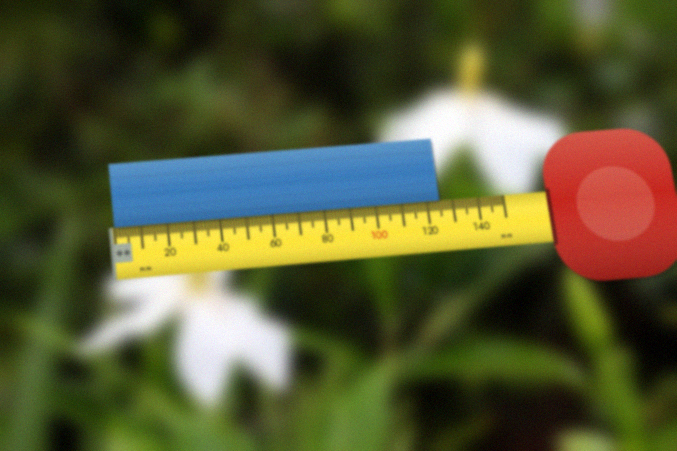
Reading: 125 mm
